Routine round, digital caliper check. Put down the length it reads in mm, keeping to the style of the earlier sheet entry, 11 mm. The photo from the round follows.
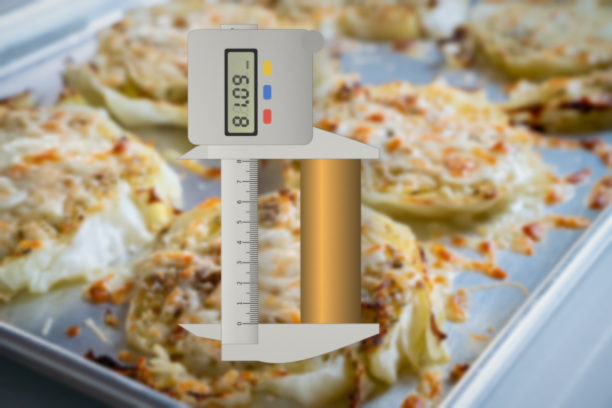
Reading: 81.09 mm
